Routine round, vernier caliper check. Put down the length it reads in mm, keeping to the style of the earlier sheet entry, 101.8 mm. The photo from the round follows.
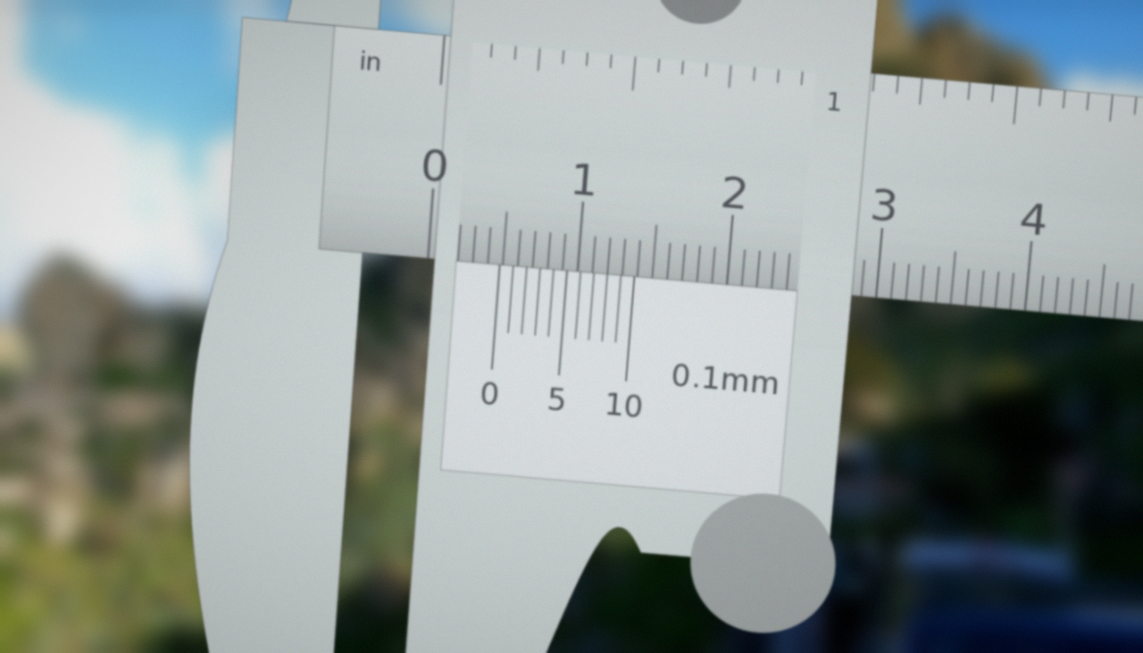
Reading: 4.8 mm
